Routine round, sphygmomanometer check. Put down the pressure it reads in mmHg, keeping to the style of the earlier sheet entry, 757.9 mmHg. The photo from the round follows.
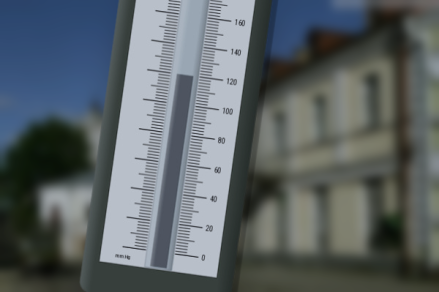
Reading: 120 mmHg
